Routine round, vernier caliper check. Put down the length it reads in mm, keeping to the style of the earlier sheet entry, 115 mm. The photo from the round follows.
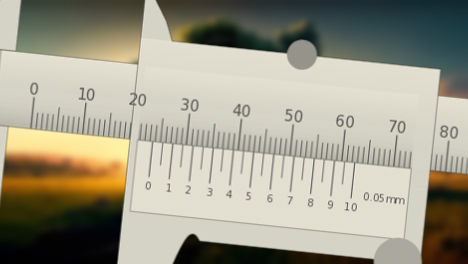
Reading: 23.5 mm
